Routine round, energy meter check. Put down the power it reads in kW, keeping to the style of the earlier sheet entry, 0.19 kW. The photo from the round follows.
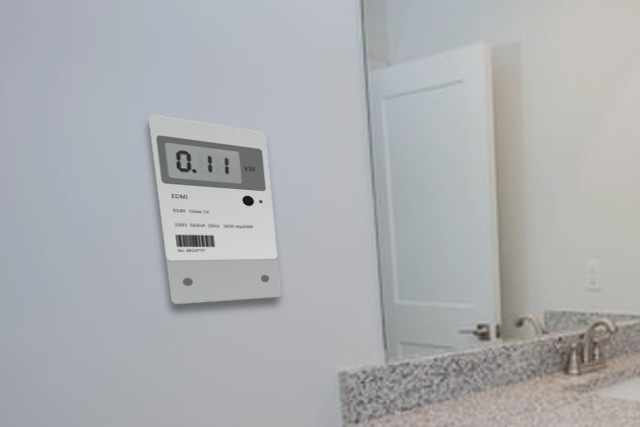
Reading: 0.11 kW
